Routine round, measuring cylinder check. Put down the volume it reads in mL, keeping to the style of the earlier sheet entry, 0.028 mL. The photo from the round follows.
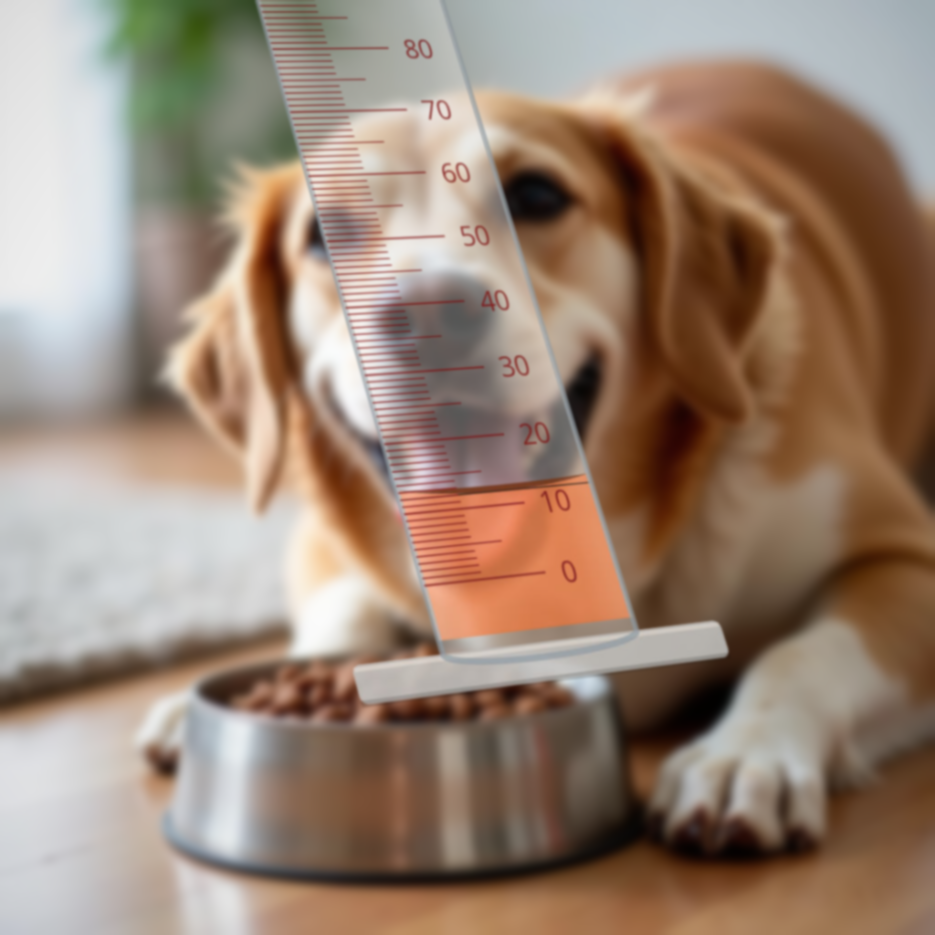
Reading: 12 mL
